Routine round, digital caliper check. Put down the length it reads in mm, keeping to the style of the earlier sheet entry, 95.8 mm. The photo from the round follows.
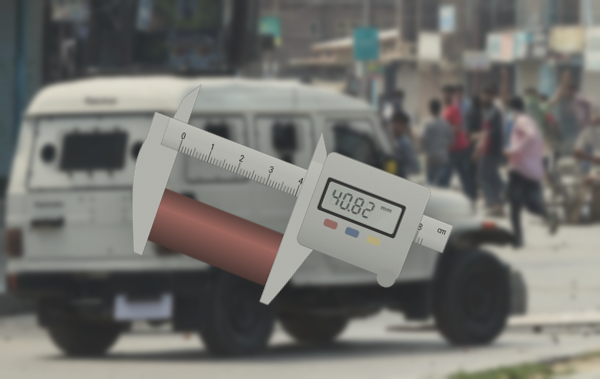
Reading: 40.82 mm
